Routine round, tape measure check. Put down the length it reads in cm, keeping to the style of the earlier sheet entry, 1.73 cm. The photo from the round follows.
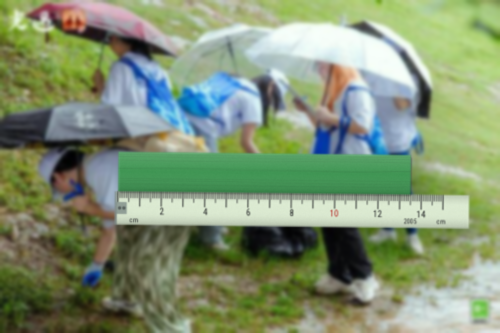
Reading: 13.5 cm
